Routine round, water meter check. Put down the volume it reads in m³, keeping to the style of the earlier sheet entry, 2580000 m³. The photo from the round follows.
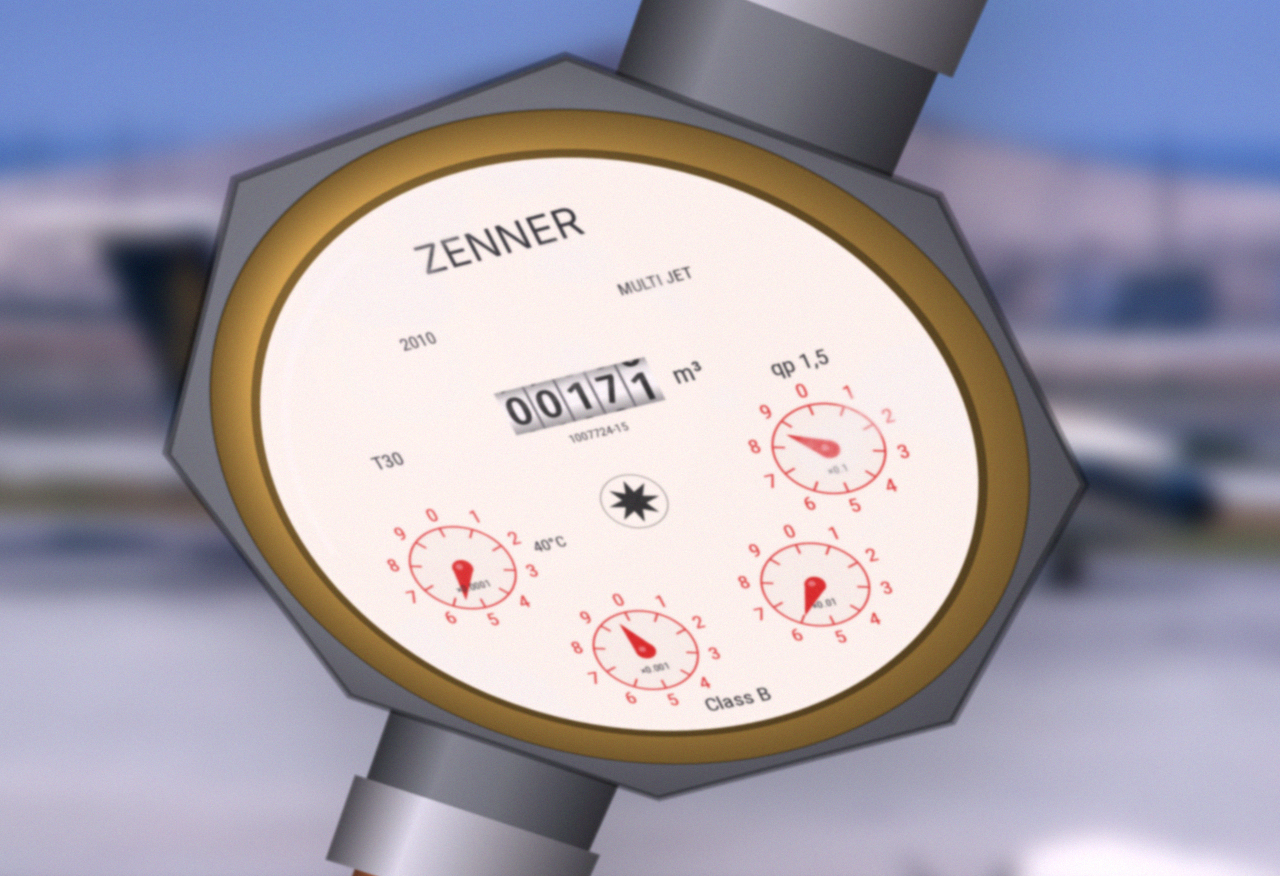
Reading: 170.8595 m³
